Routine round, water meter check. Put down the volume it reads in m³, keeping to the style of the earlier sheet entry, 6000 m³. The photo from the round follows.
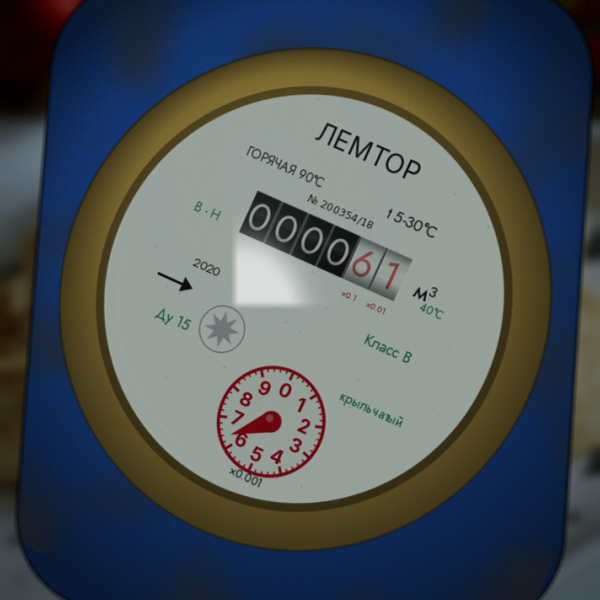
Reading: 0.616 m³
